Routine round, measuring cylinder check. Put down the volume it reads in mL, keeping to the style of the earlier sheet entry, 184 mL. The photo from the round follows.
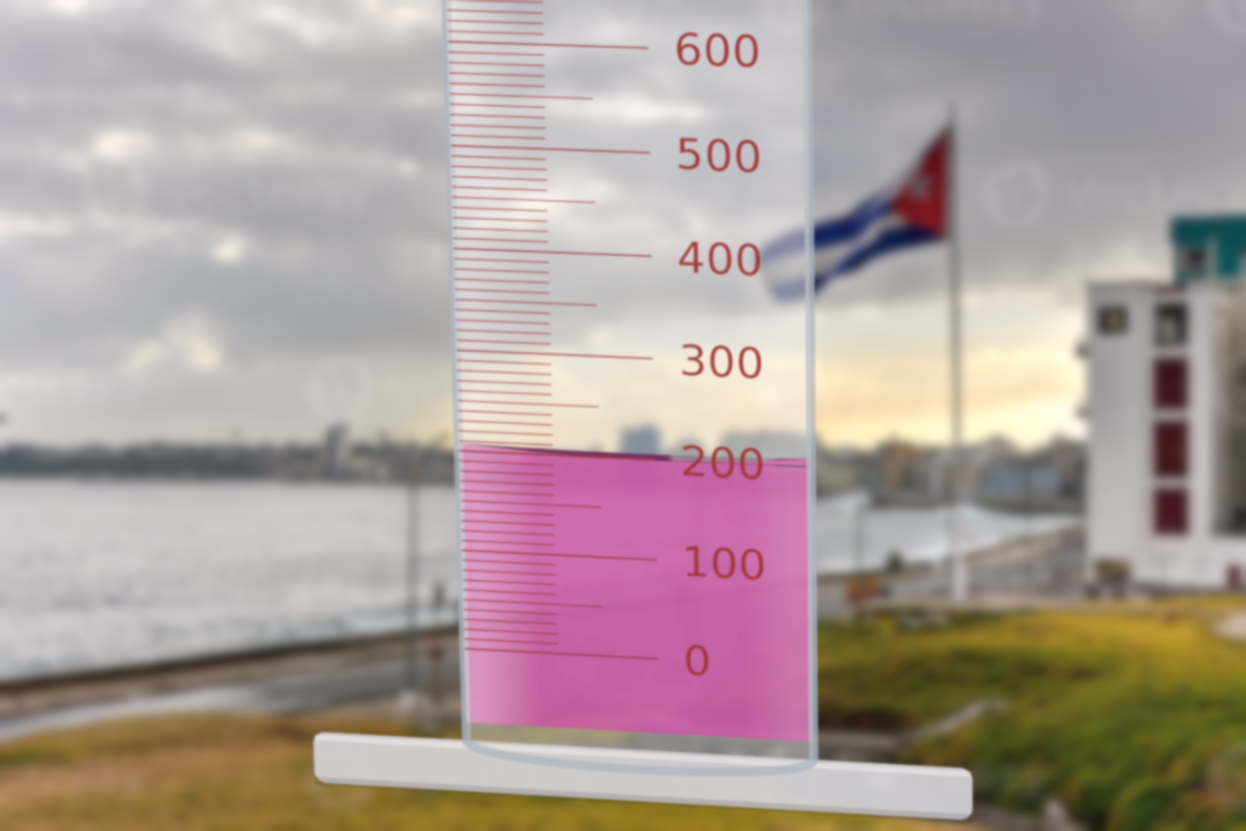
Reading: 200 mL
